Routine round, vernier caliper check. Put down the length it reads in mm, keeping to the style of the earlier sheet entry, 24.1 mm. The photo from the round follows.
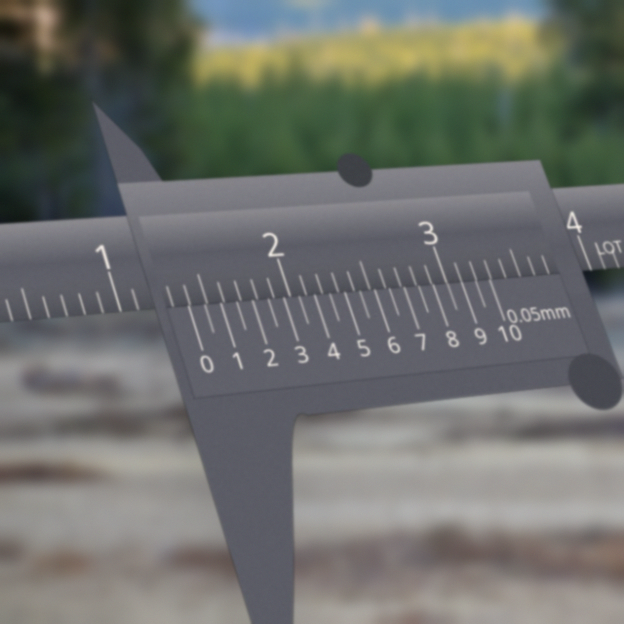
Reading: 13.9 mm
